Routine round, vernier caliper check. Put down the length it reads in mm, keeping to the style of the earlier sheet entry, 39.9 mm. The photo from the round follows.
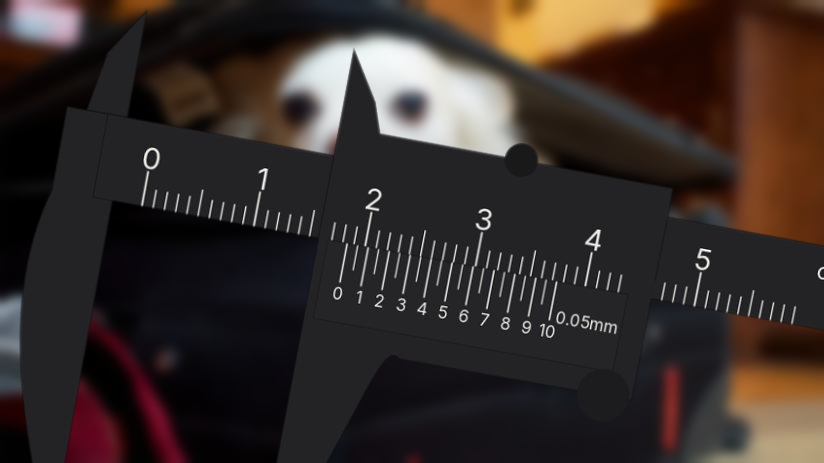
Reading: 18.4 mm
